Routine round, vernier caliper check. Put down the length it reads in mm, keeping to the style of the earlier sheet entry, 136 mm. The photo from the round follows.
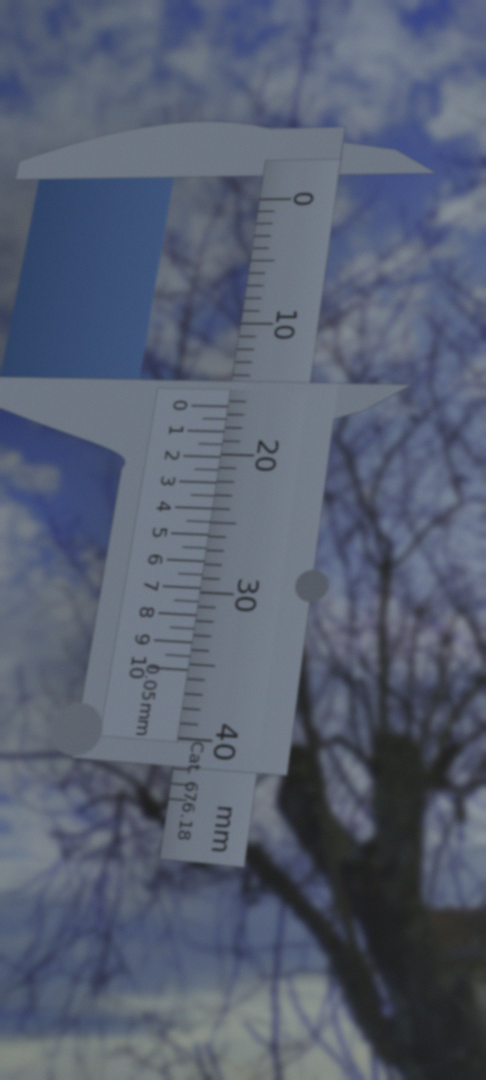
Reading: 16.4 mm
